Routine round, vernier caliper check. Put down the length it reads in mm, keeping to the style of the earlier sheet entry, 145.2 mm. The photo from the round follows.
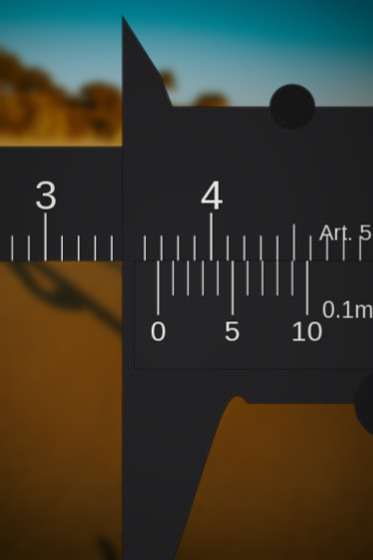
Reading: 36.8 mm
